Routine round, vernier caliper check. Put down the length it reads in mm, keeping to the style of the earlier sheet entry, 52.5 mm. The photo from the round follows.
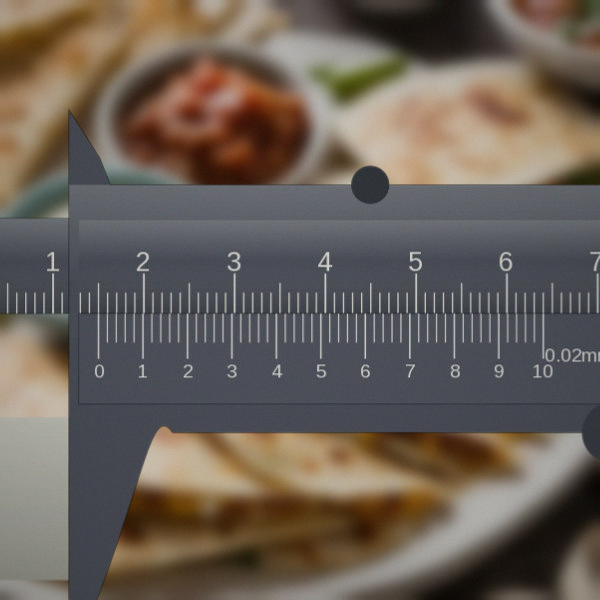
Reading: 15.0 mm
